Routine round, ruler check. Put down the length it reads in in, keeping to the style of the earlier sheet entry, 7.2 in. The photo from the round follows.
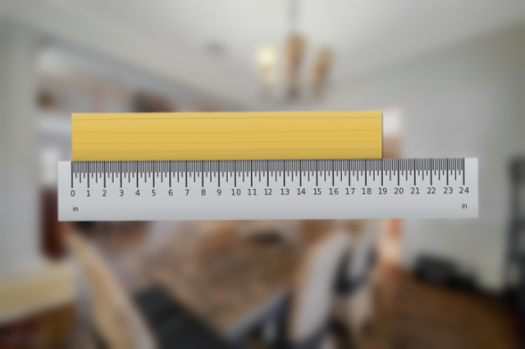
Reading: 19 in
